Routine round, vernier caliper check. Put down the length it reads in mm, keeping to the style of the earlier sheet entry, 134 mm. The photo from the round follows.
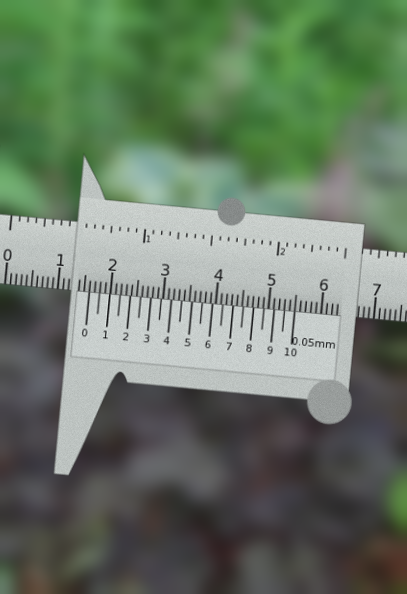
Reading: 16.0 mm
